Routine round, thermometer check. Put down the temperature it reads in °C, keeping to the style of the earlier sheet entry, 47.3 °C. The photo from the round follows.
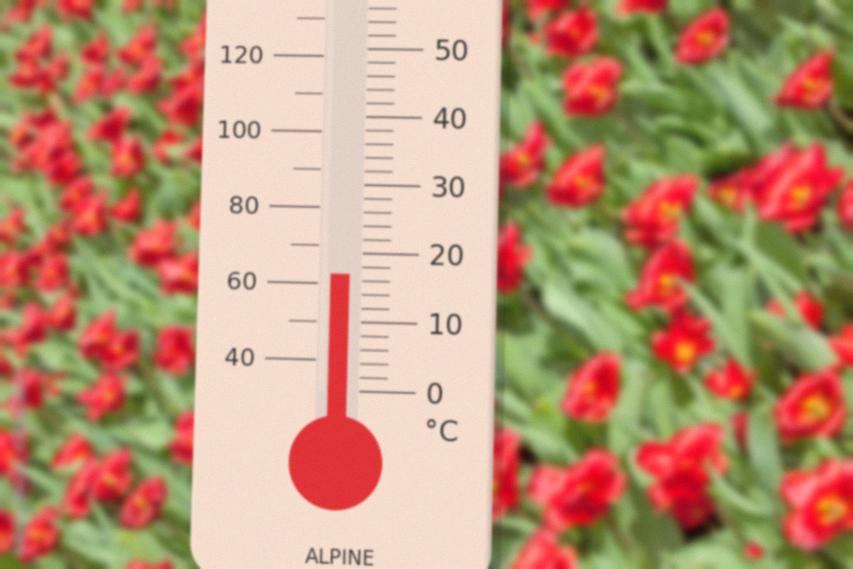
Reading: 17 °C
